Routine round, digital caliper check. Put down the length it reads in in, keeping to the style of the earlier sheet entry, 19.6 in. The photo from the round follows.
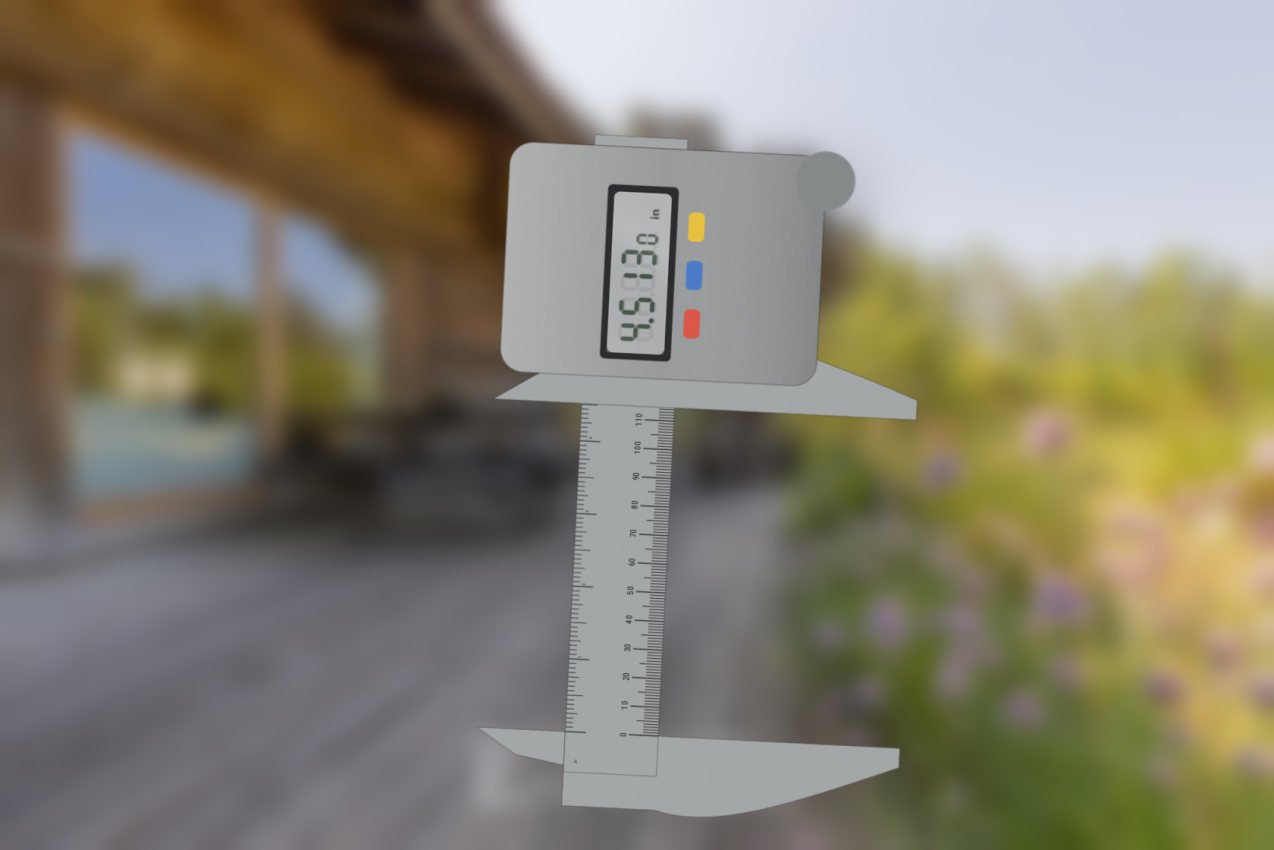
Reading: 4.5130 in
